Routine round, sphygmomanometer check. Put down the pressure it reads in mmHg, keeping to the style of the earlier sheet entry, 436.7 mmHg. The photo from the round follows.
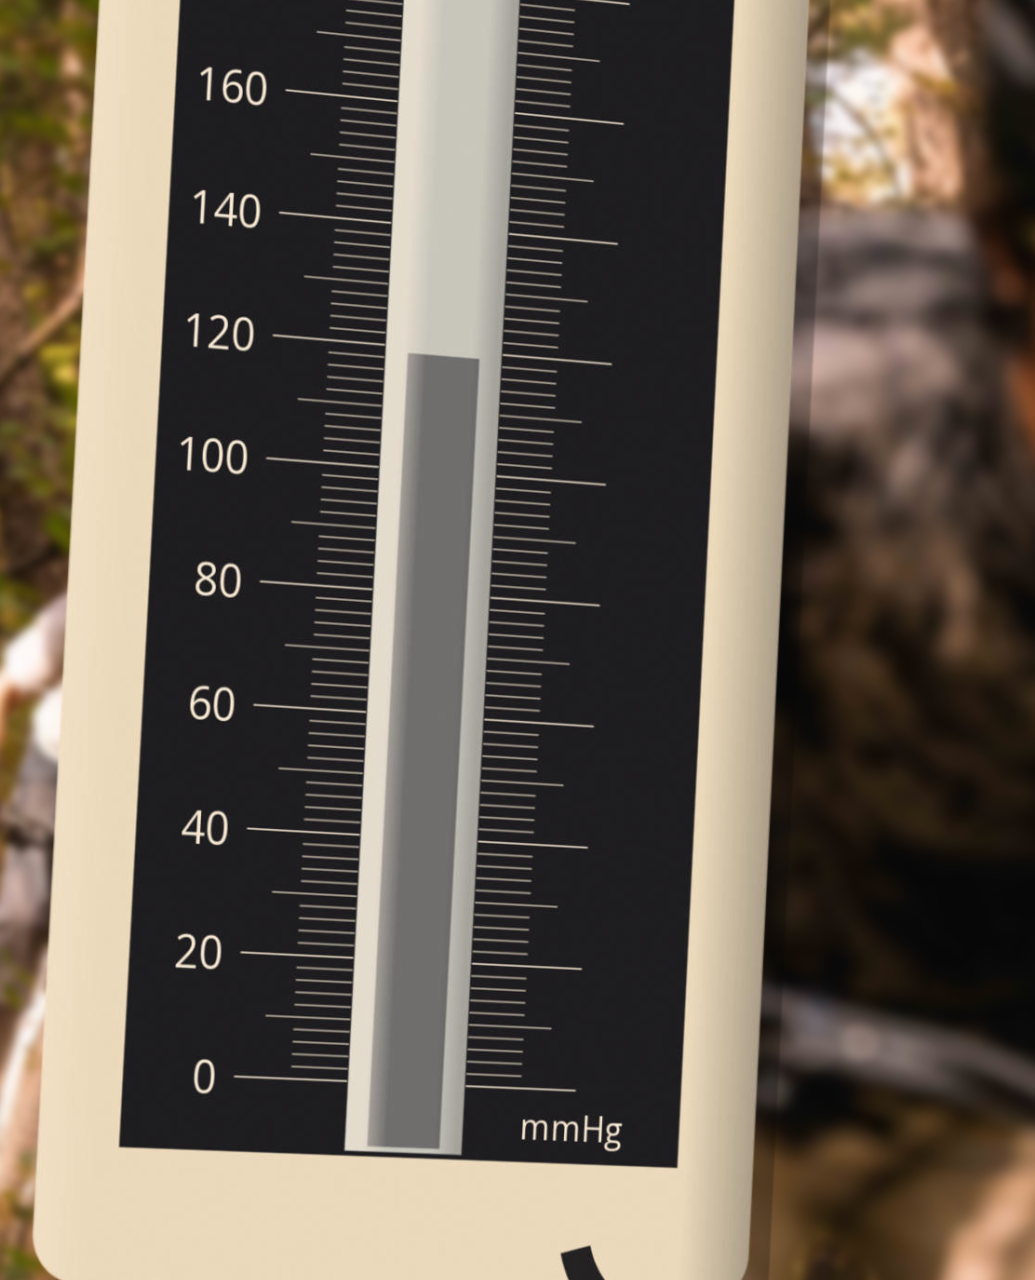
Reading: 119 mmHg
